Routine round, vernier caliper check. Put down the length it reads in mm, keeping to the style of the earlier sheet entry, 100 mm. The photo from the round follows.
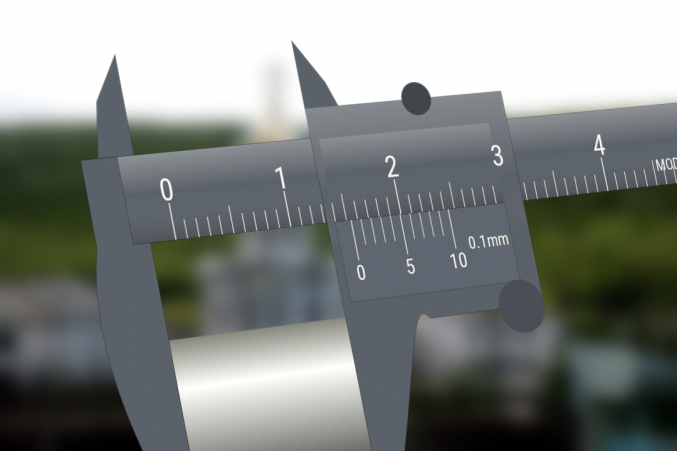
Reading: 15.4 mm
